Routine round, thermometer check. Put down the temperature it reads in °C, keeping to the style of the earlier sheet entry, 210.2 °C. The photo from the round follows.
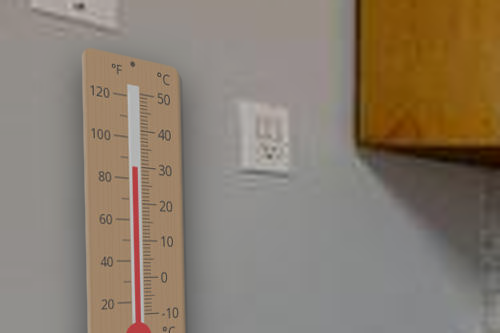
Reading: 30 °C
